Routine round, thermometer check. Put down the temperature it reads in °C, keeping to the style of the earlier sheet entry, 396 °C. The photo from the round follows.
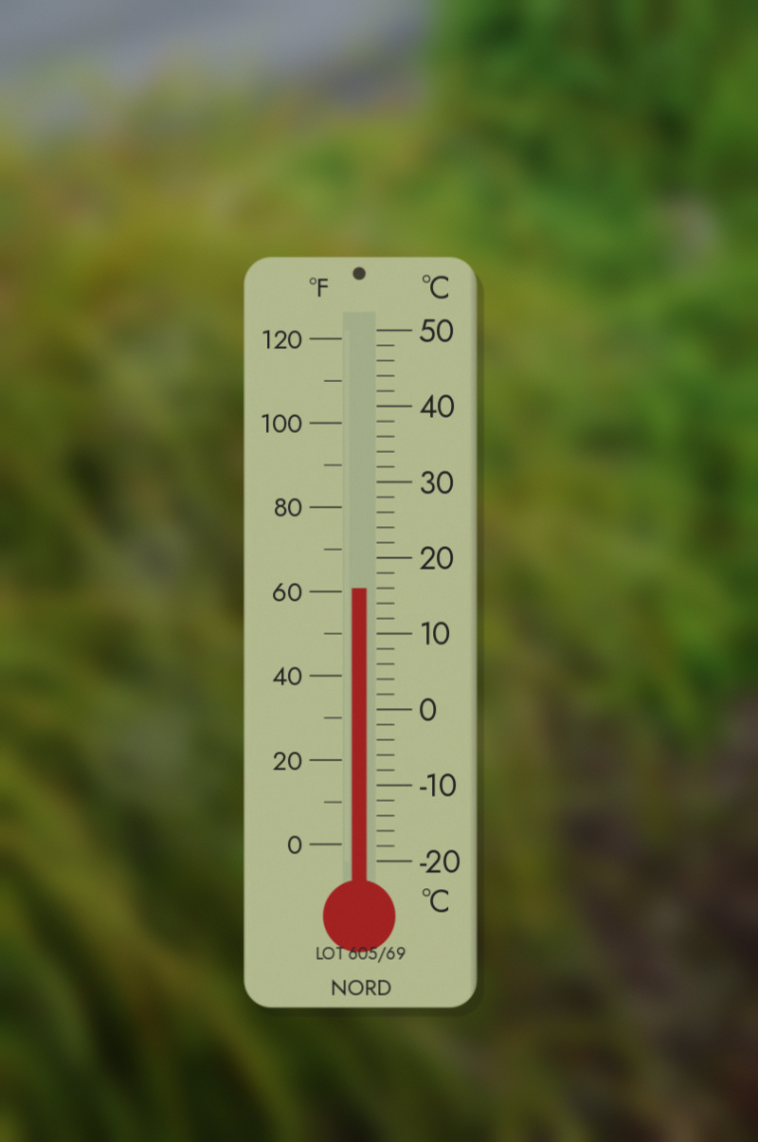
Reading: 16 °C
